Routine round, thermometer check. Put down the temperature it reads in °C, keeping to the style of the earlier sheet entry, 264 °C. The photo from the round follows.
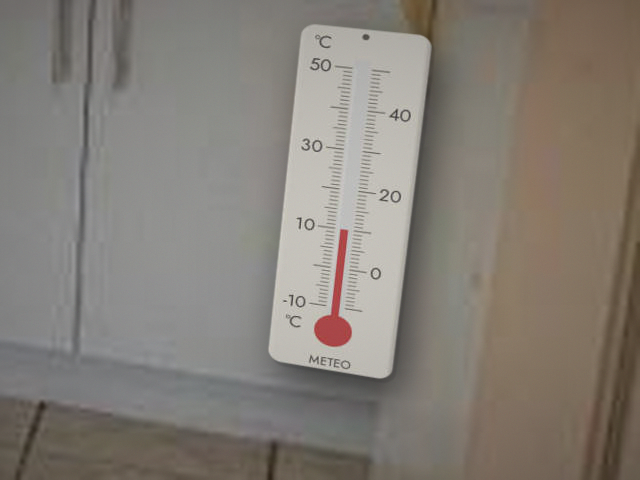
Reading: 10 °C
